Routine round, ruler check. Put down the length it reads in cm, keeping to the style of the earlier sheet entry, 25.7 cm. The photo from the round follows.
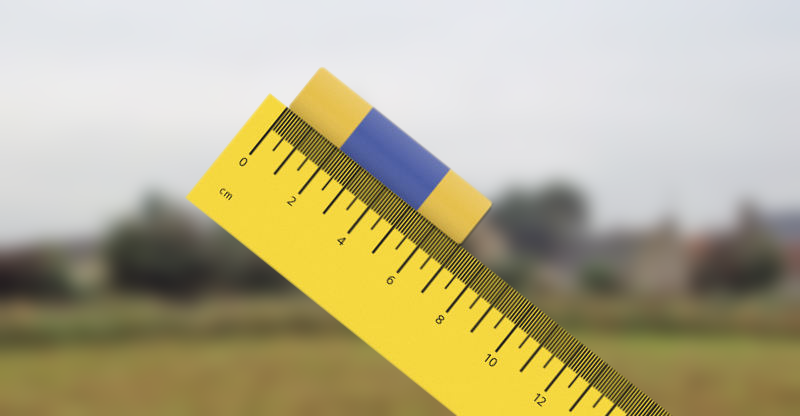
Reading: 7 cm
